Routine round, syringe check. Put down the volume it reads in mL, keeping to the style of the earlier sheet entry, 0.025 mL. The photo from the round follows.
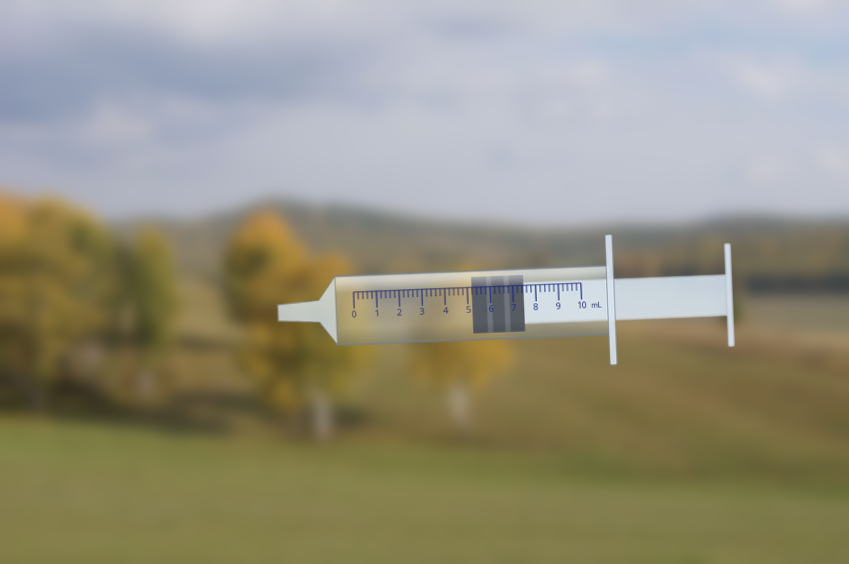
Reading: 5.2 mL
